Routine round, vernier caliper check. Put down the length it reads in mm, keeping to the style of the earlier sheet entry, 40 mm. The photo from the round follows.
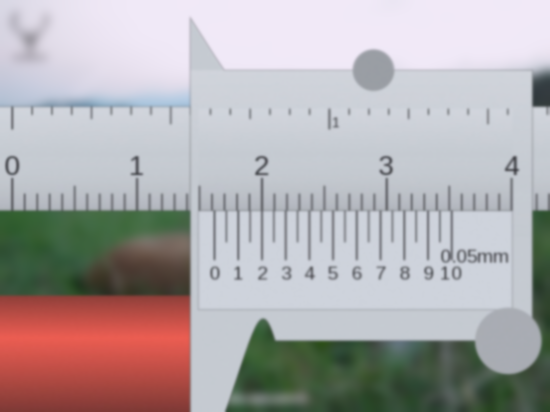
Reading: 16.2 mm
